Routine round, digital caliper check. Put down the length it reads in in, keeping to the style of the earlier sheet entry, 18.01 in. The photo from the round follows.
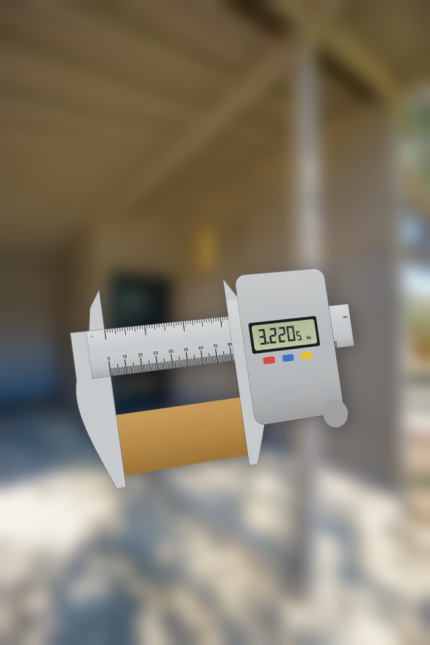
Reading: 3.2205 in
